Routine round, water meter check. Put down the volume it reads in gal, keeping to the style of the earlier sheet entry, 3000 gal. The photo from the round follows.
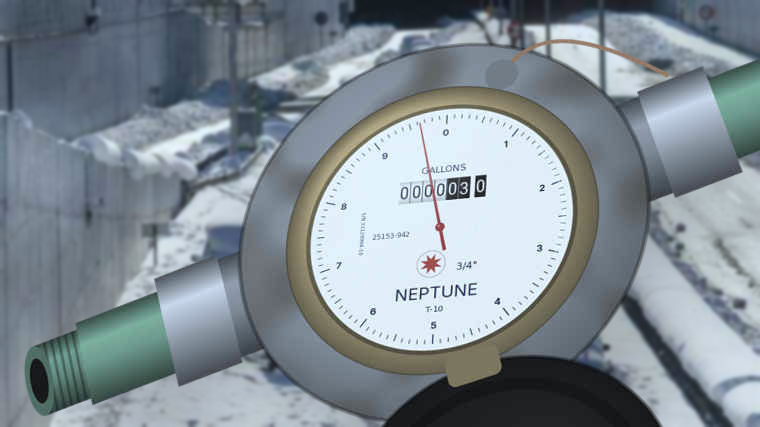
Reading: 29.6 gal
